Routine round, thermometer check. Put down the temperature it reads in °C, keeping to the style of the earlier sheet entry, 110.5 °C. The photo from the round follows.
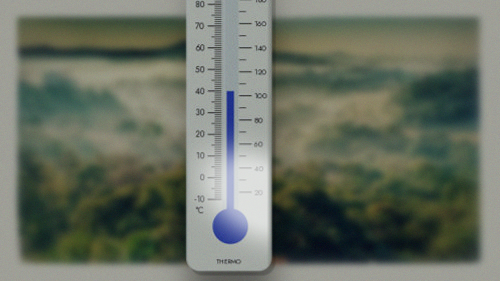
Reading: 40 °C
